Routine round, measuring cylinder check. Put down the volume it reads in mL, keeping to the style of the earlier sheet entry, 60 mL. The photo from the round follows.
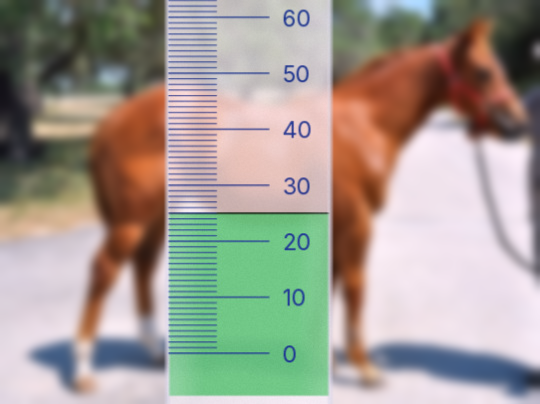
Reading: 25 mL
